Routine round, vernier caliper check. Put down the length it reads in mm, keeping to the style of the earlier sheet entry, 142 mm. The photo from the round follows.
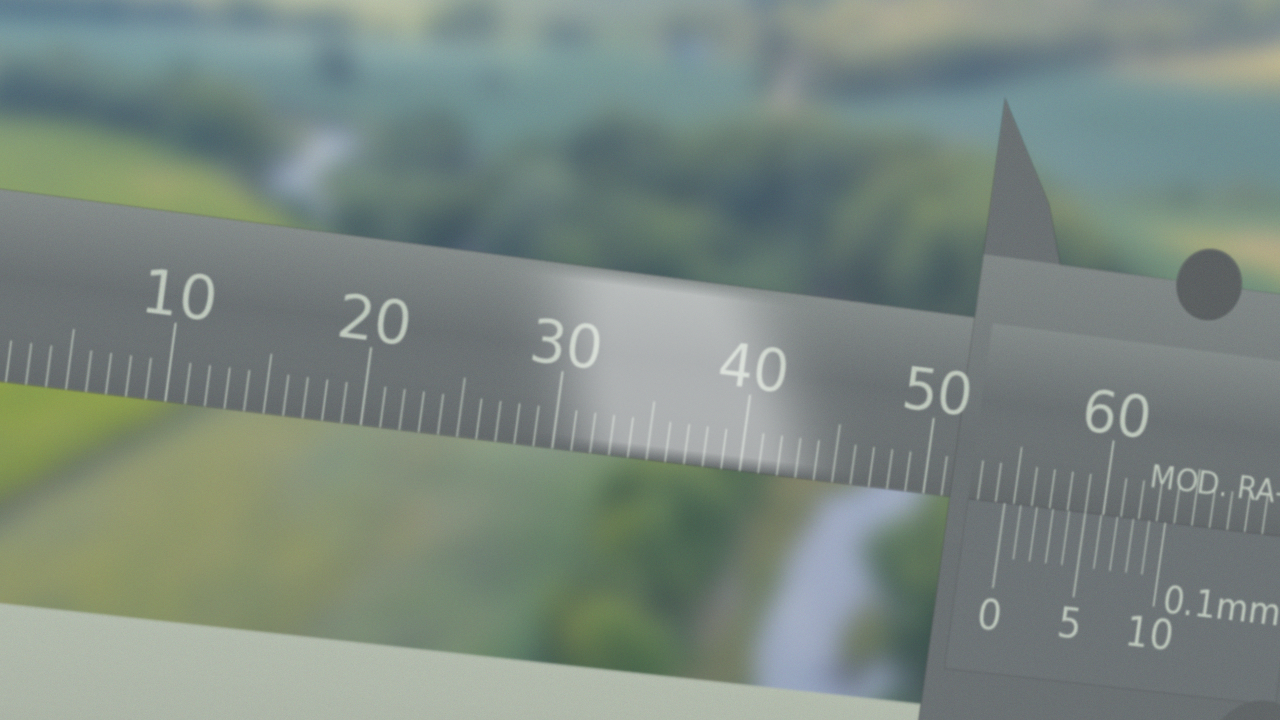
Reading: 54.5 mm
